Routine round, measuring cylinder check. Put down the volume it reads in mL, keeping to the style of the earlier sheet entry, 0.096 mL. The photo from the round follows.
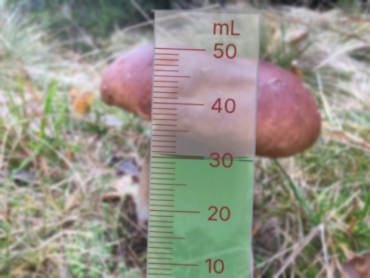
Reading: 30 mL
